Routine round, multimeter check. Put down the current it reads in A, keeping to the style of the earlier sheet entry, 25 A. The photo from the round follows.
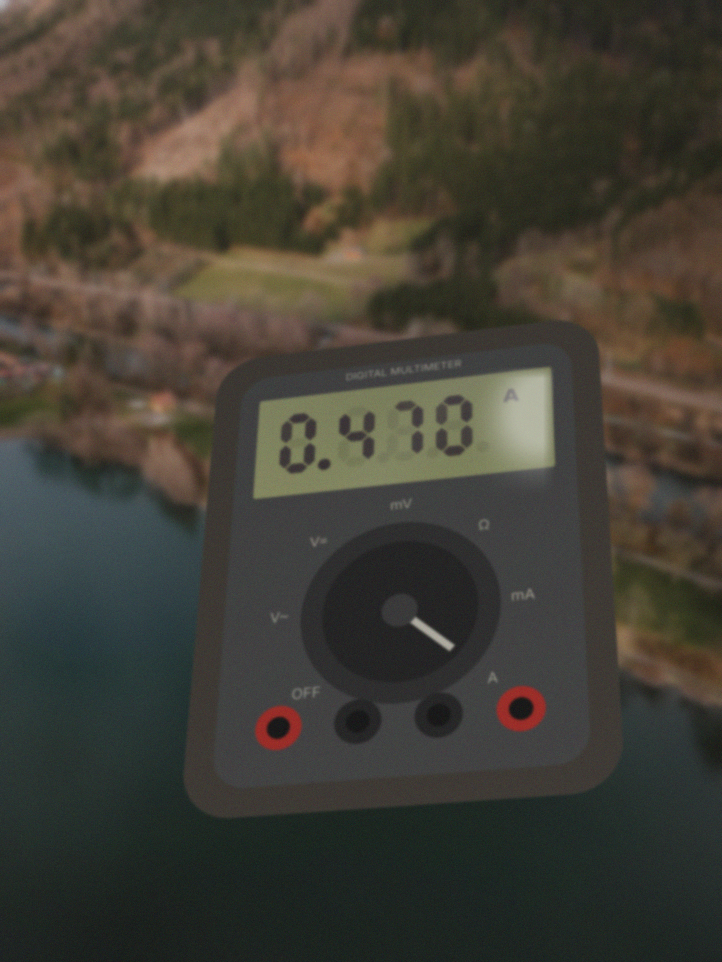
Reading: 0.470 A
